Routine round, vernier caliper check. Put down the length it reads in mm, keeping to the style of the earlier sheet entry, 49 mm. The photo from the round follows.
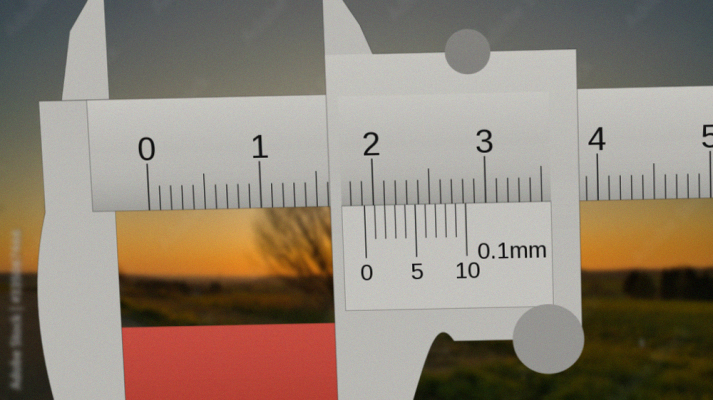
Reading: 19.2 mm
